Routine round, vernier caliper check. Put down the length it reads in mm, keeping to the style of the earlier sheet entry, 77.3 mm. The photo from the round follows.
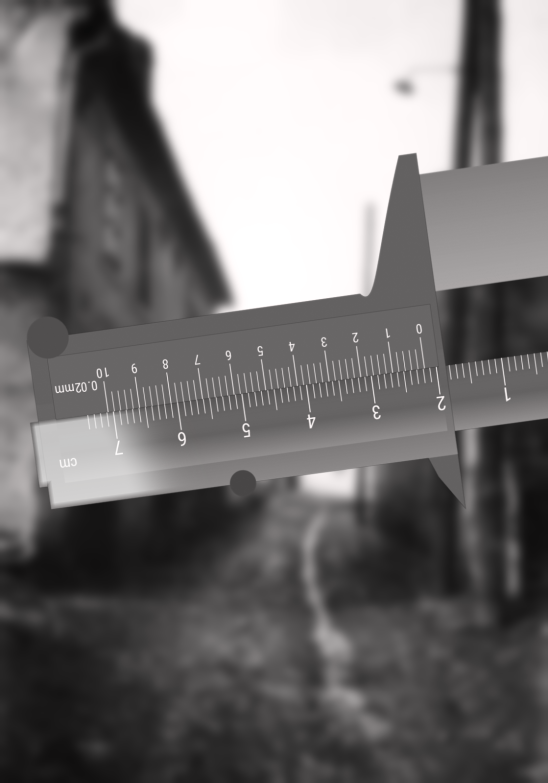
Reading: 21.8 mm
